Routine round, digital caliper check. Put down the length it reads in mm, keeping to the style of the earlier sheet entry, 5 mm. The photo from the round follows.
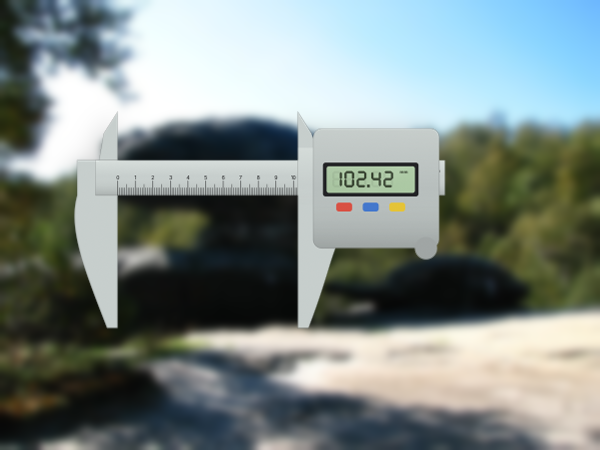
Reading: 102.42 mm
